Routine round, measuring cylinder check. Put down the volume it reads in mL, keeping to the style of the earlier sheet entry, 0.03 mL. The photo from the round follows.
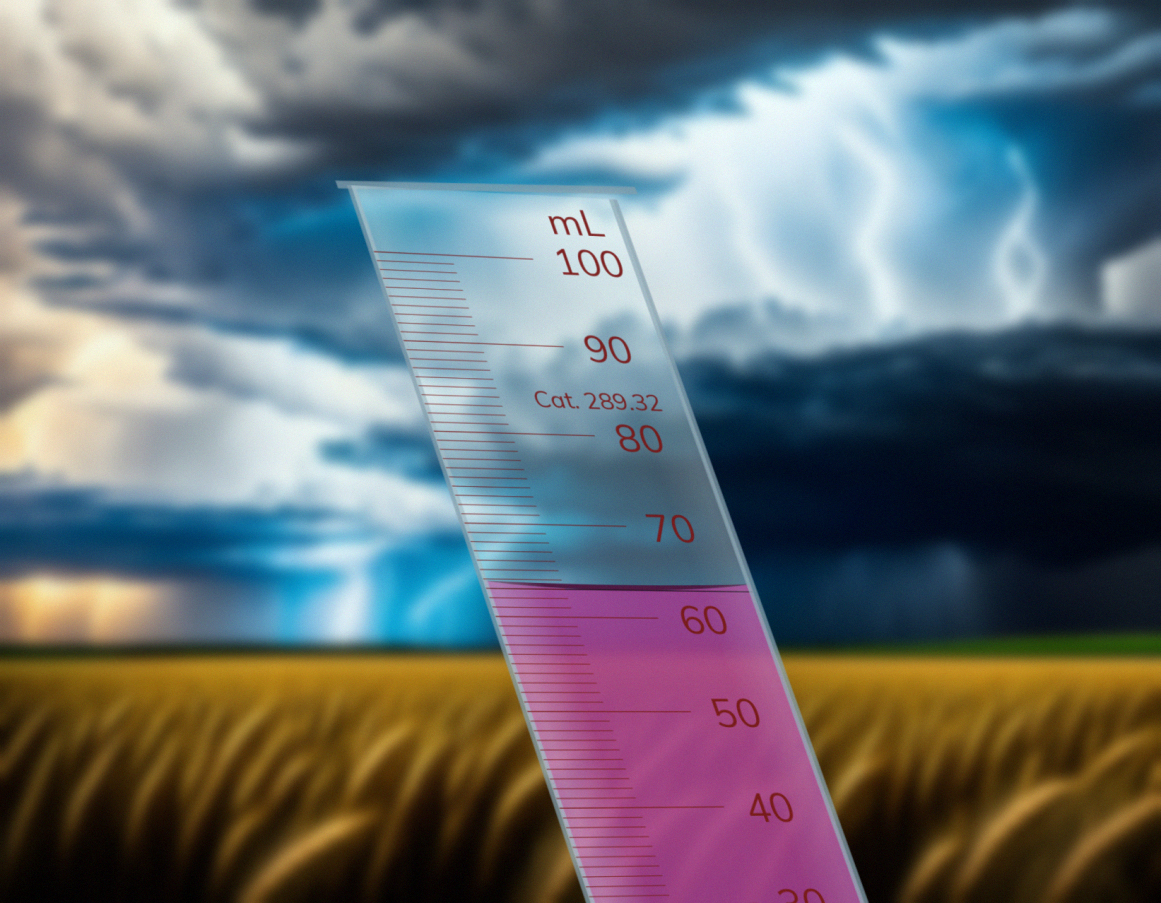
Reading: 63 mL
